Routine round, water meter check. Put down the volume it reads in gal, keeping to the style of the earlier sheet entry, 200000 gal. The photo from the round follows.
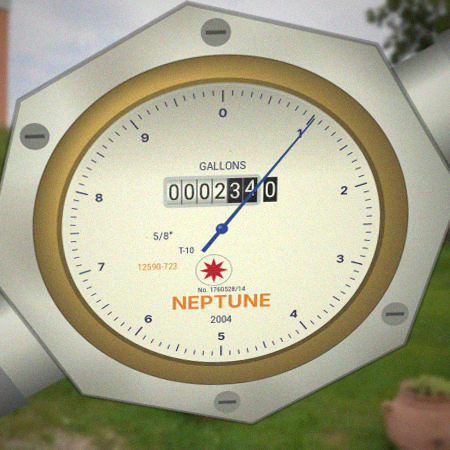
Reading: 2341.0 gal
